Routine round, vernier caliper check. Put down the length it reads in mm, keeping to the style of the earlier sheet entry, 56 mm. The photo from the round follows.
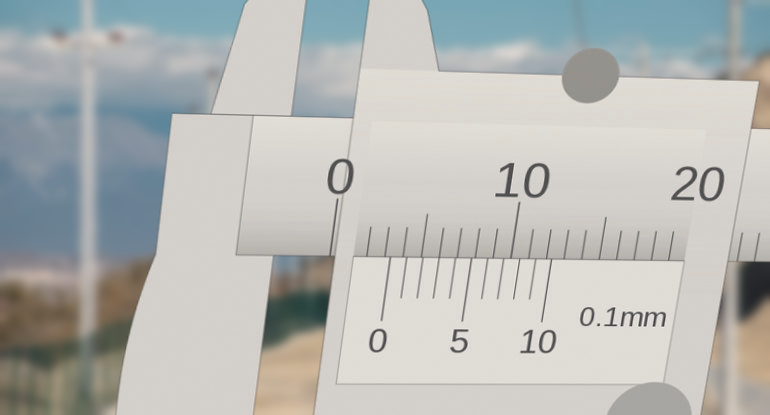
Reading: 3.3 mm
